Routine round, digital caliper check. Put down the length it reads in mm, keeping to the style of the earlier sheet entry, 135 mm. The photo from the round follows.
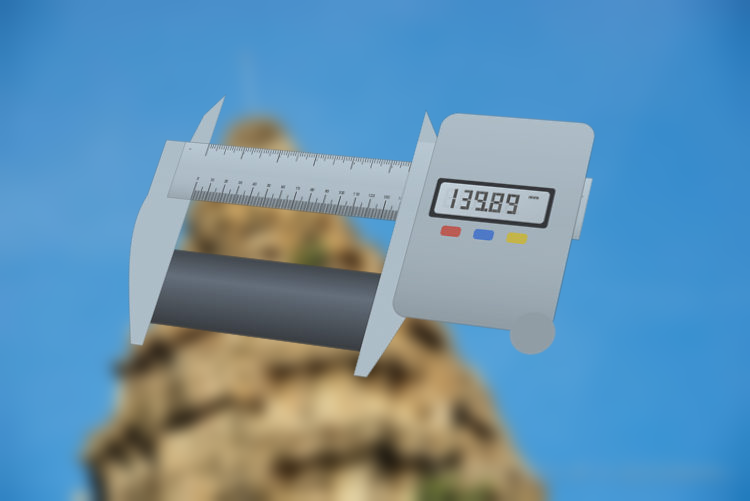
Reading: 139.89 mm
